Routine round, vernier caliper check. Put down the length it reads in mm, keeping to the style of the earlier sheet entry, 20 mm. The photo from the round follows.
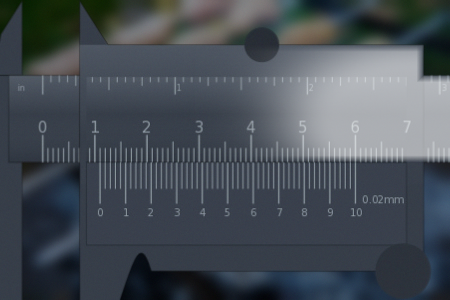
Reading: 11.0 mm
